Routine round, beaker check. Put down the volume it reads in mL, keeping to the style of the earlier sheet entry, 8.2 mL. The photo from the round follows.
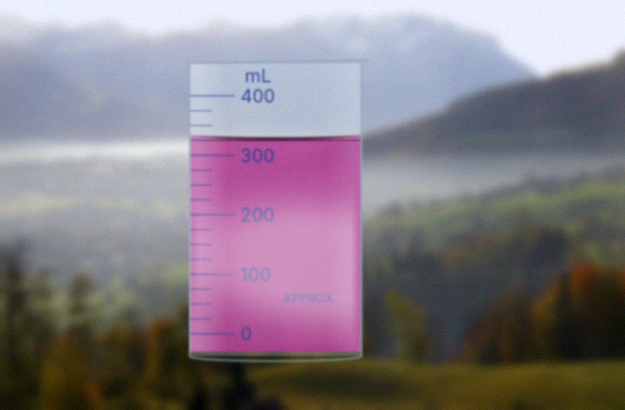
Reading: 325 mL
